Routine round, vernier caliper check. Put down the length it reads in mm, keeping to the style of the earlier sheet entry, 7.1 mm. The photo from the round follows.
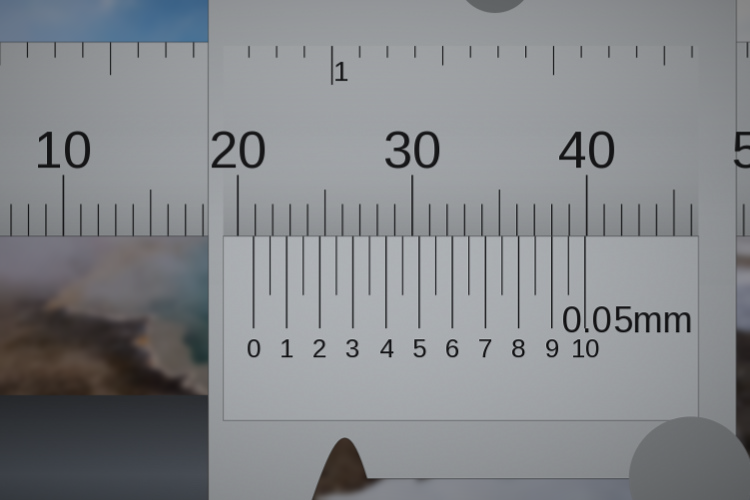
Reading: 20.9 mm
